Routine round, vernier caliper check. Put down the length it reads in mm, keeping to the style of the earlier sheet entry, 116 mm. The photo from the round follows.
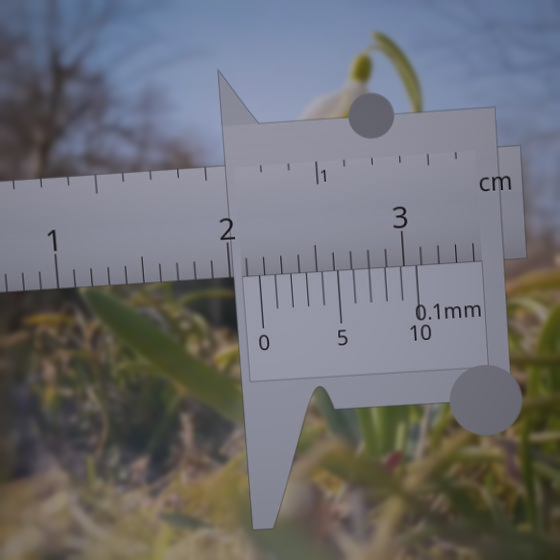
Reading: 21.7 mm
